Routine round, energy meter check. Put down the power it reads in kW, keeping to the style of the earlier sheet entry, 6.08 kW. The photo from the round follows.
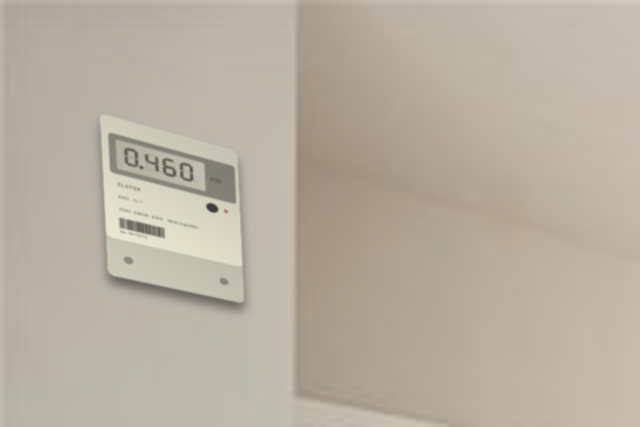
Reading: 0.460 kW
